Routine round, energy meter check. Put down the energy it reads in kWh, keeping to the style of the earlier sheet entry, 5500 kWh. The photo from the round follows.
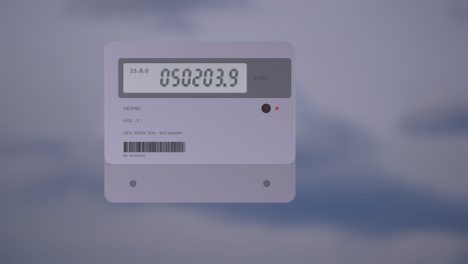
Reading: 50203.9 kWh
